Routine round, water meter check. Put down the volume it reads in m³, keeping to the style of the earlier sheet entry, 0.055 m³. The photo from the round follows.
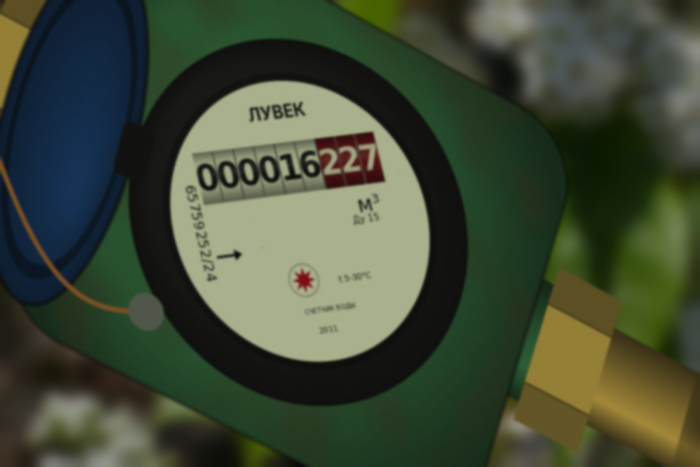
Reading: 16.227 m³
